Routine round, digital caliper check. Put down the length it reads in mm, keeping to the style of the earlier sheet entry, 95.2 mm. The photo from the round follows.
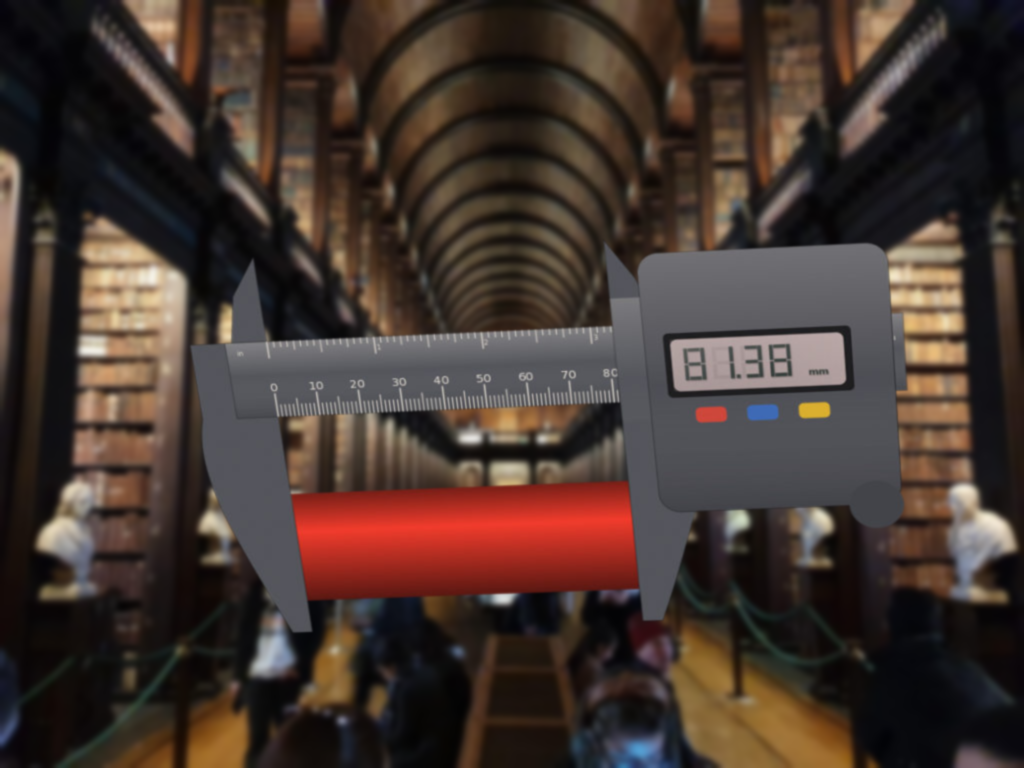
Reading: 81.38 mm
